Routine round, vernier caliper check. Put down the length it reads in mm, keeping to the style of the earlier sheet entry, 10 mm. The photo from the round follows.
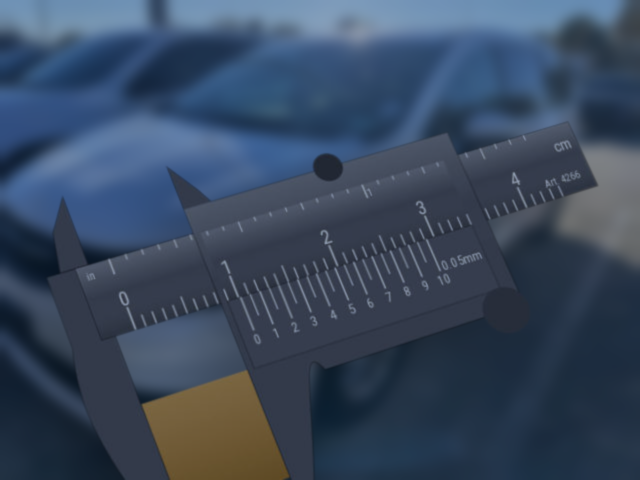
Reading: 10.2 mm
